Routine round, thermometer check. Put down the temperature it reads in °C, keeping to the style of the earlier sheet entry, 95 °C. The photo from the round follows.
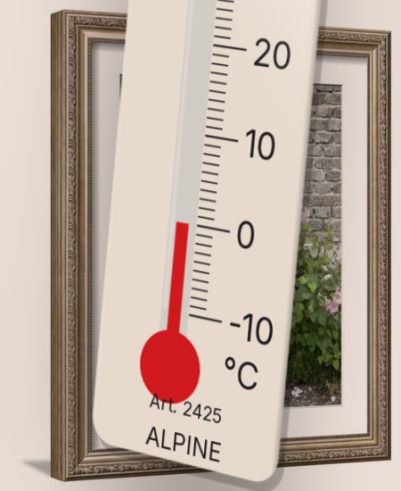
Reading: 0 °C
